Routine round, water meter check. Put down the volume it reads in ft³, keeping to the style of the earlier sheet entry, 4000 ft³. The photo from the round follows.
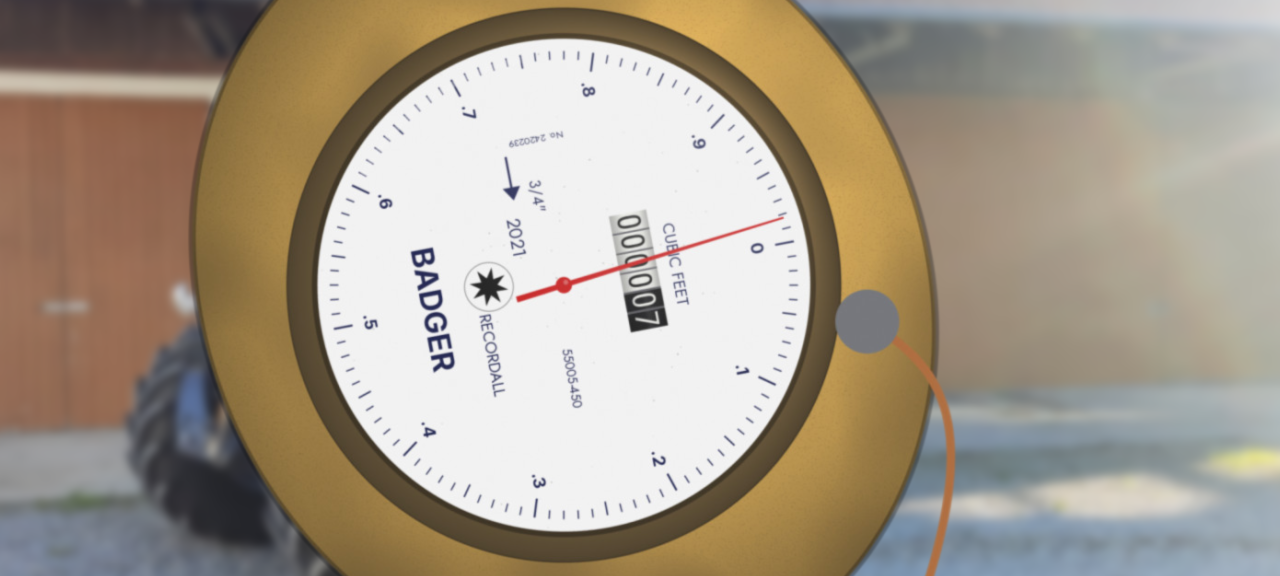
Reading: 6.98 ft³
